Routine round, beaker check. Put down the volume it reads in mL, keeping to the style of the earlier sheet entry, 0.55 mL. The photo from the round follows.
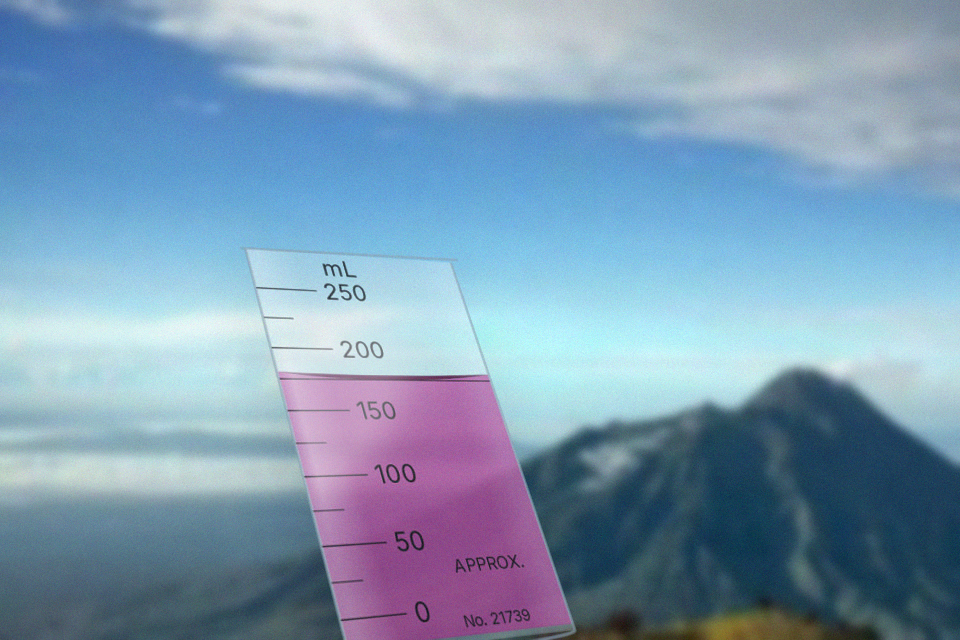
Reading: 175 mL
